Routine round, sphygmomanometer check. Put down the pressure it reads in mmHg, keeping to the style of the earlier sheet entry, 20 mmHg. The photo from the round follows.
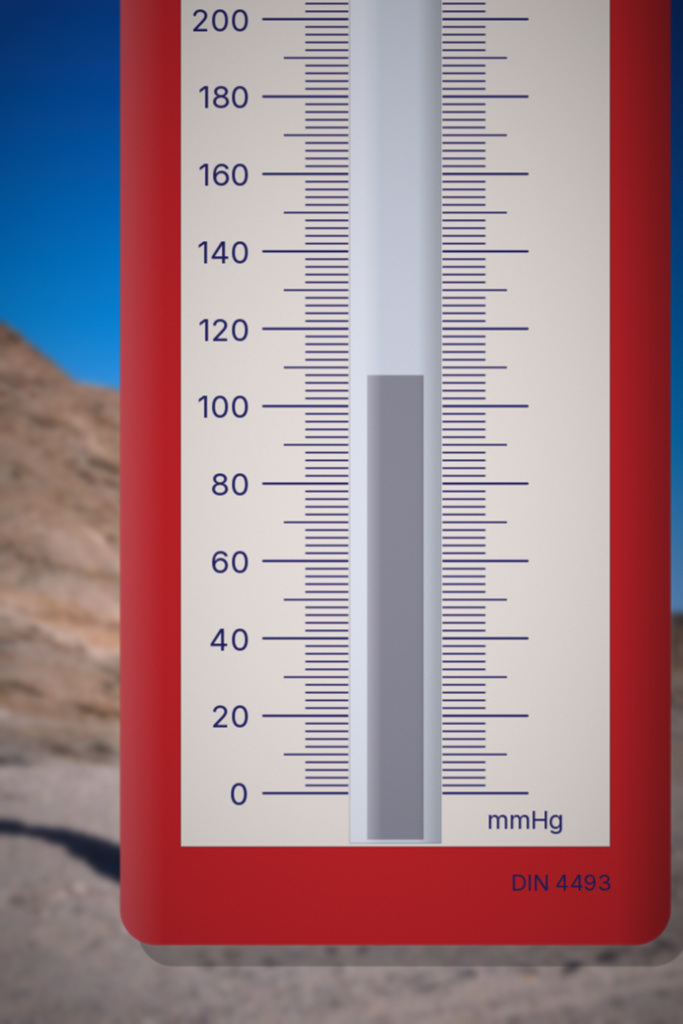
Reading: 108 mmHg
